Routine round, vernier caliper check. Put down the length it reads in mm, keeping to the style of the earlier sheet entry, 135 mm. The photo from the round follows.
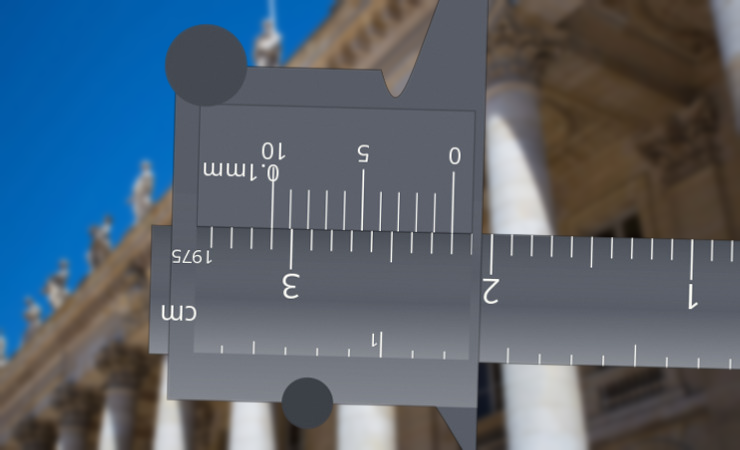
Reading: 22.0 mm
